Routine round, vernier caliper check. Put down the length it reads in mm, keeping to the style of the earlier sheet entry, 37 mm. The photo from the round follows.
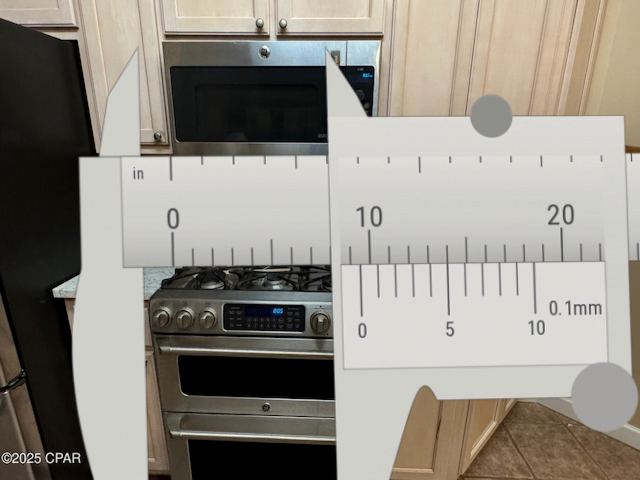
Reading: 9.5 mm
